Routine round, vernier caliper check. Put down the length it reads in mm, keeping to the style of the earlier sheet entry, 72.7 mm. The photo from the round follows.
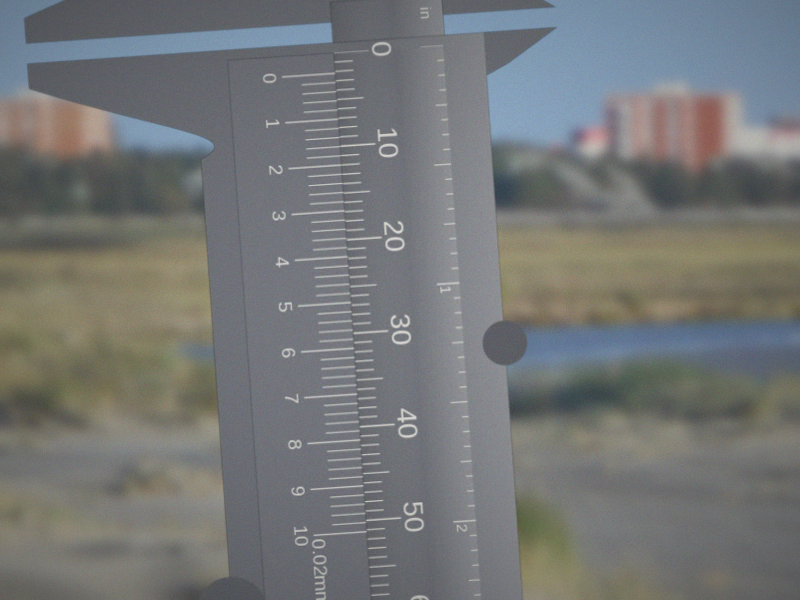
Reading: 2.2 mm
